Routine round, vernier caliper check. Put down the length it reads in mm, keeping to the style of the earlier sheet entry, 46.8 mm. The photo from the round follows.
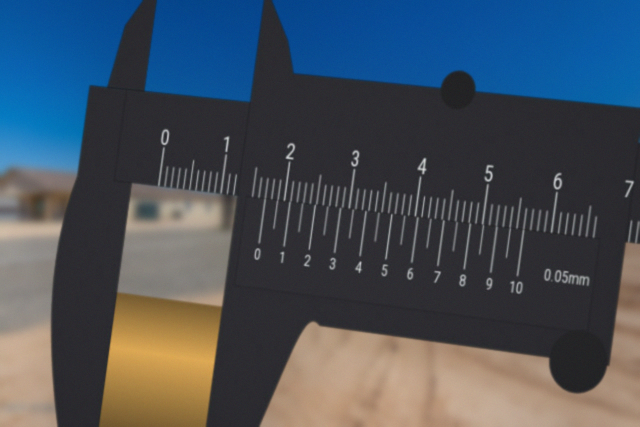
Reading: 17.0 mm
